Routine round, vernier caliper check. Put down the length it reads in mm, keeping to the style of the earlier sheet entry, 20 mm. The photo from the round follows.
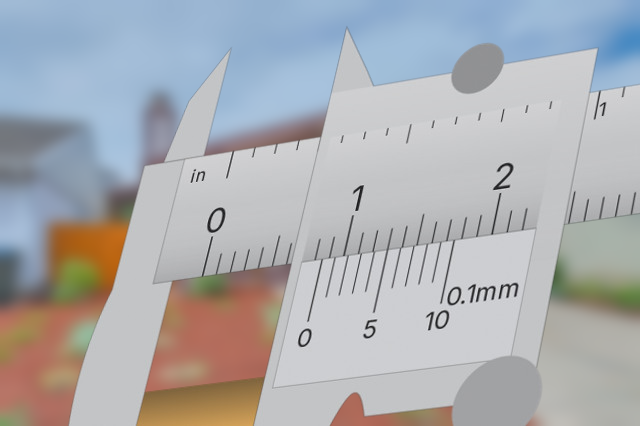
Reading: 8.5 mm
